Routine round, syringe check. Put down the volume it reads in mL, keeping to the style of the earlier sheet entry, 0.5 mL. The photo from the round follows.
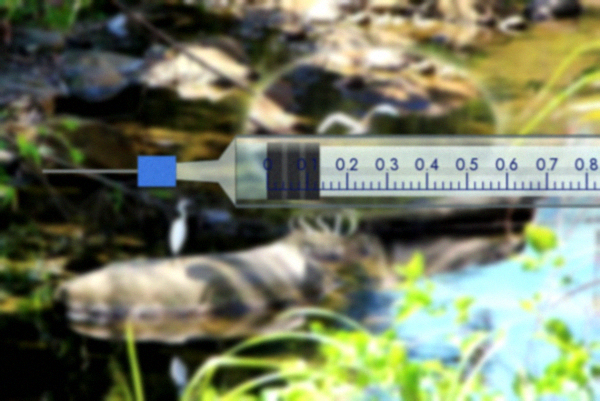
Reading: 0 mL
